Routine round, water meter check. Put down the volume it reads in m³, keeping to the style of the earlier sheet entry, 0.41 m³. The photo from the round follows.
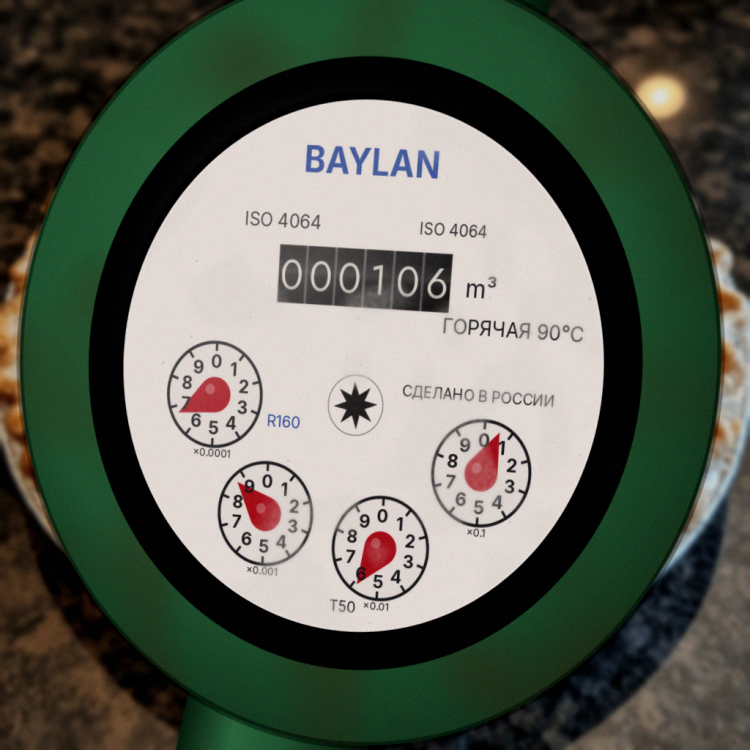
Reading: 106.0586 m³
